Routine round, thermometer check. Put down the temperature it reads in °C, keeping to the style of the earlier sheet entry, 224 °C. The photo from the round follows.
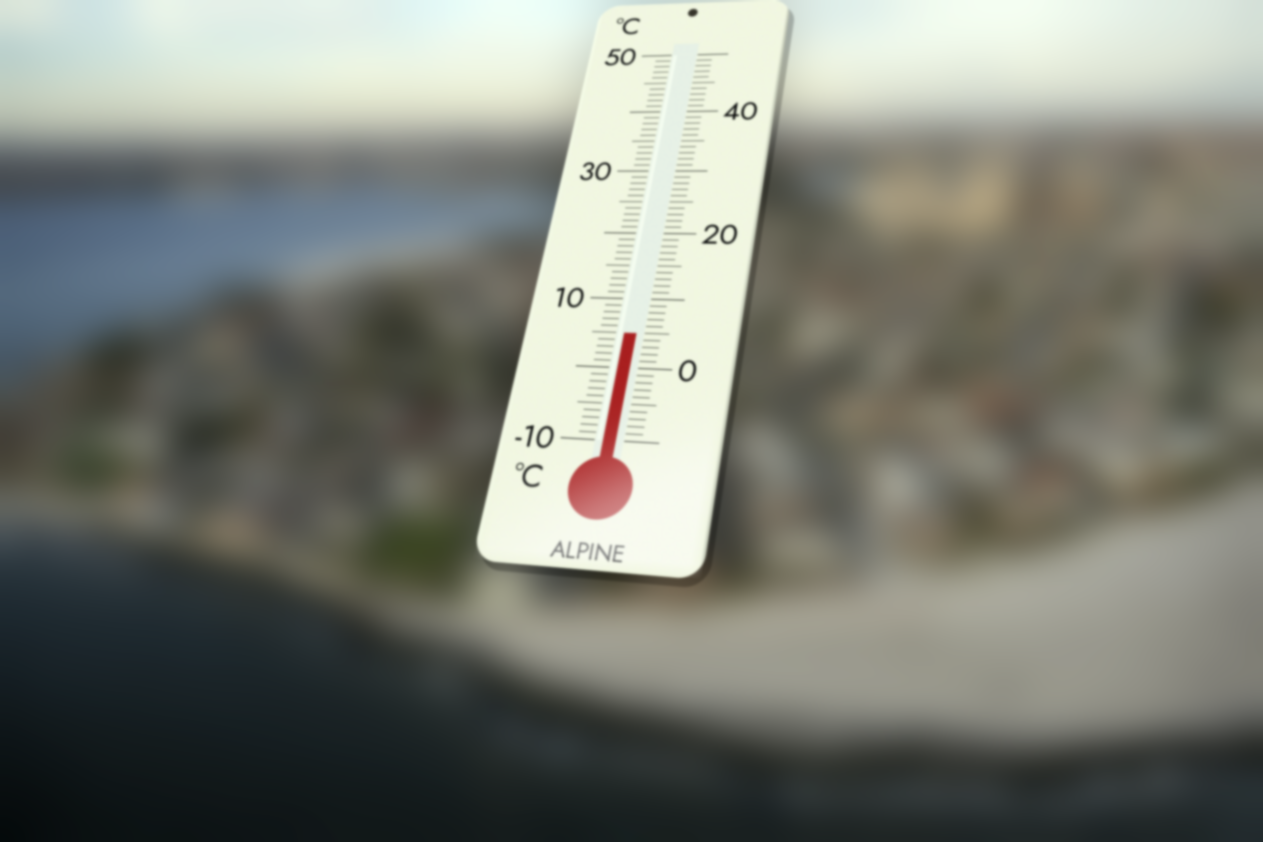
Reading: 5 °C
